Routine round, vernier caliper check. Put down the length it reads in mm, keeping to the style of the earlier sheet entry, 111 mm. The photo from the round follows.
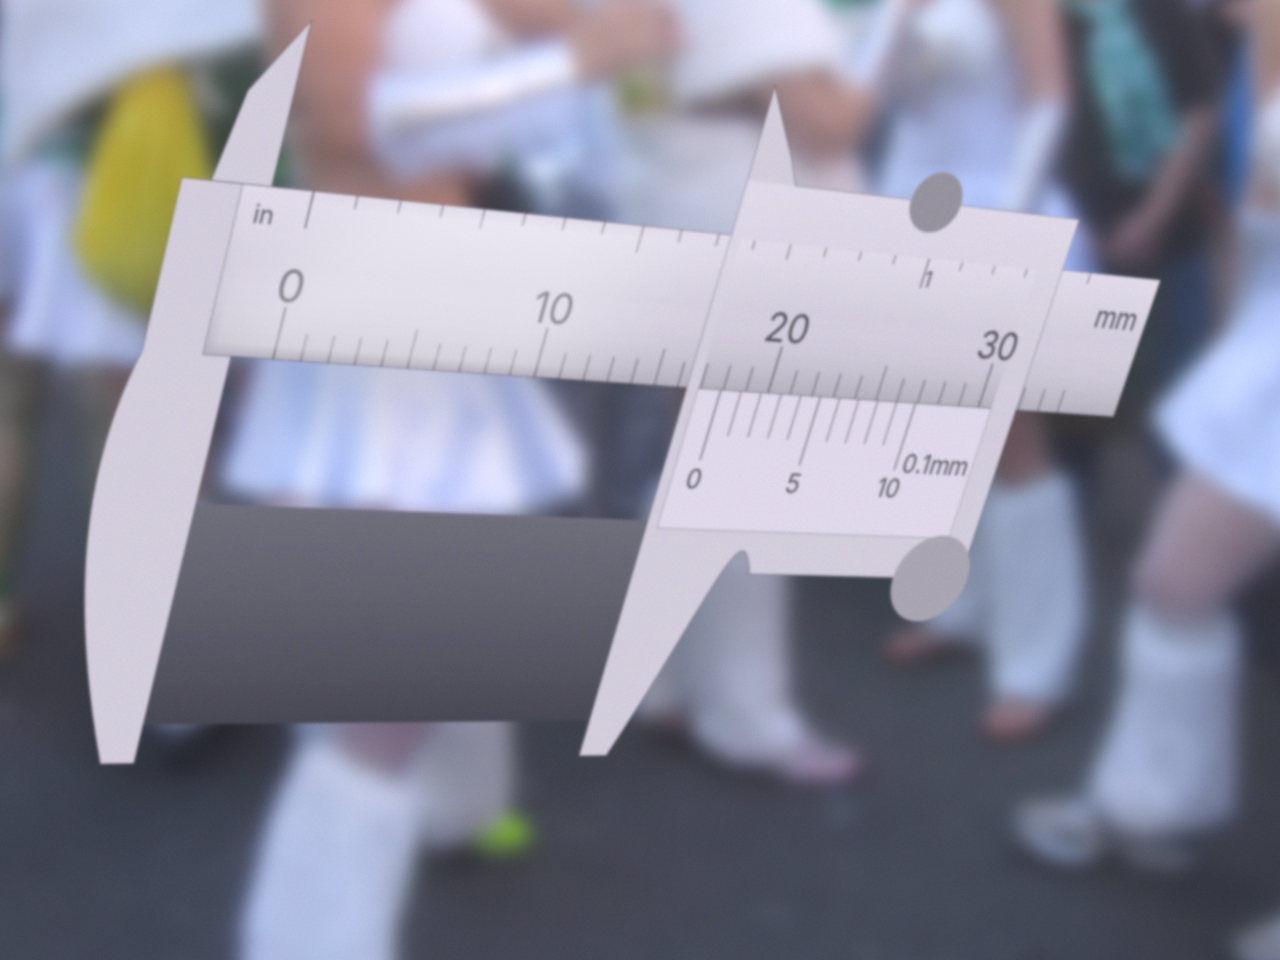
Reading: 17.9 mm
